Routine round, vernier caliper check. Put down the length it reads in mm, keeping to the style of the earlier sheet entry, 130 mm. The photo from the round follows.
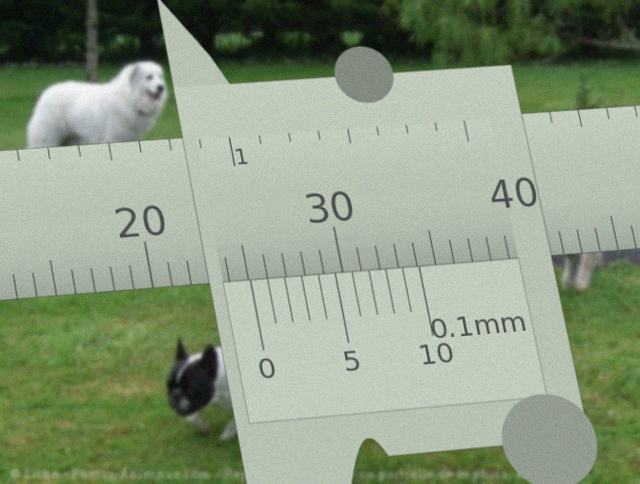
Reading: 25.1 mm
